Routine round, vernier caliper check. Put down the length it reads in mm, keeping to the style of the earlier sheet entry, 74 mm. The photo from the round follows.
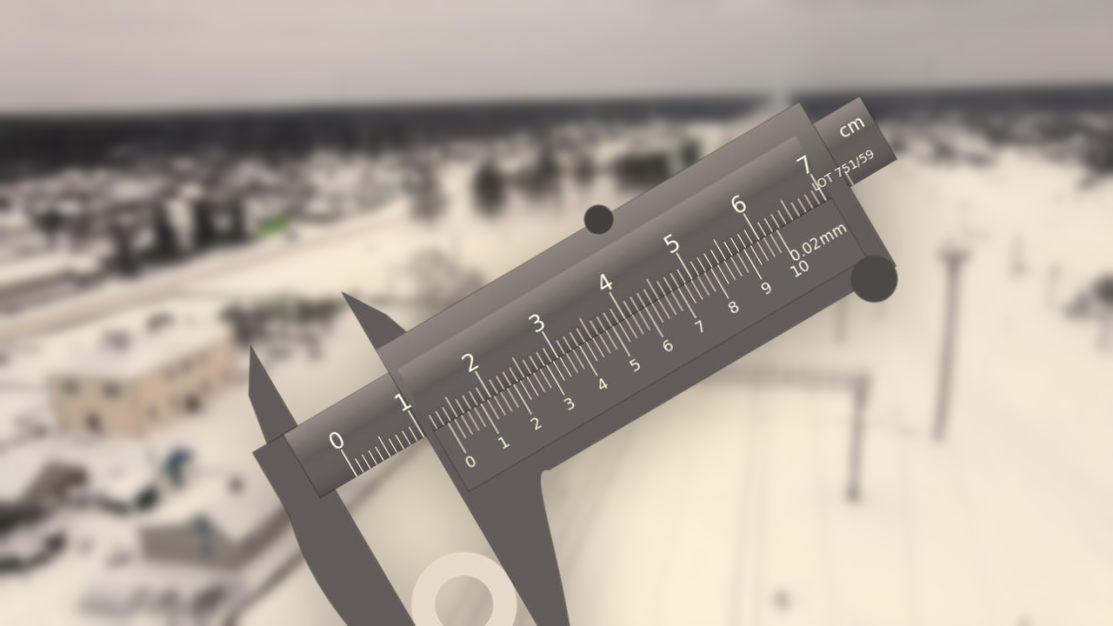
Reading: 13.6 mm
